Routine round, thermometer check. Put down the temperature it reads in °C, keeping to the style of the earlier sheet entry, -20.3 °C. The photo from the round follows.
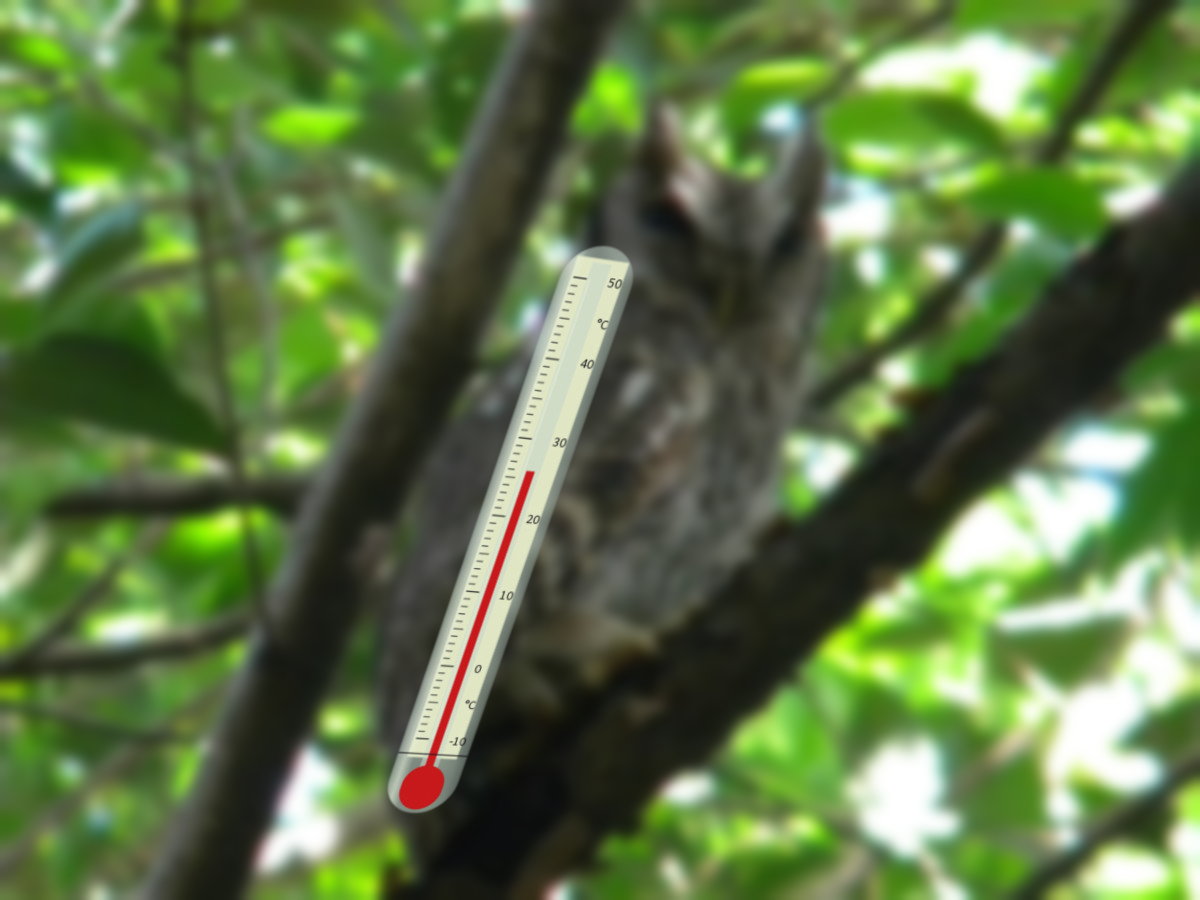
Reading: 26 °C
